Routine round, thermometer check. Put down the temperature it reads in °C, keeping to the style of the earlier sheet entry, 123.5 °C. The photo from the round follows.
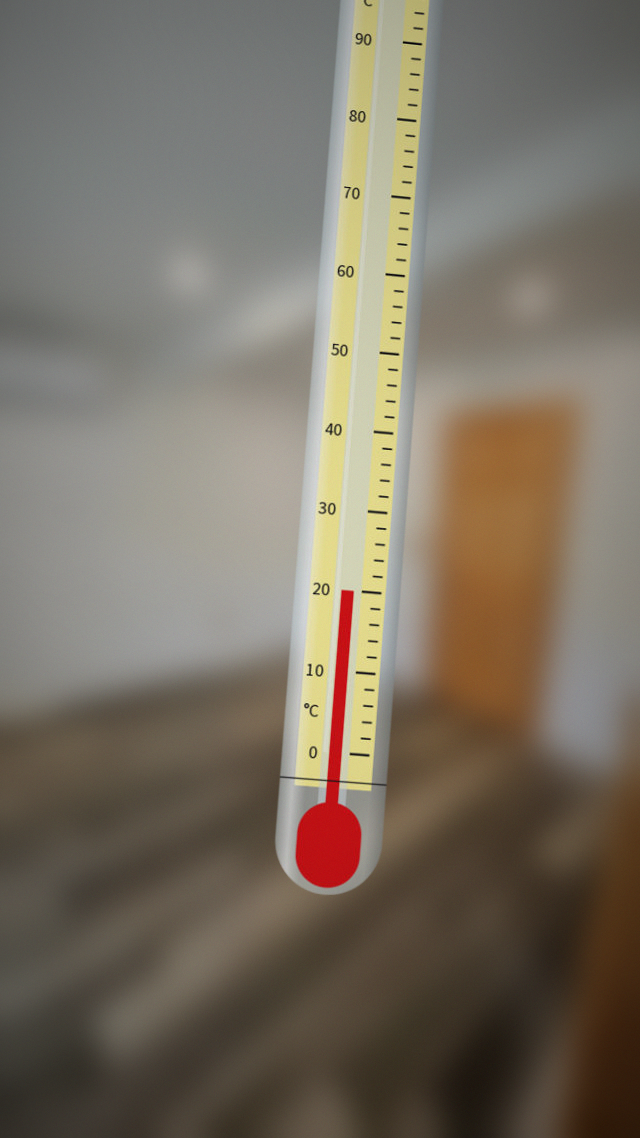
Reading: 20 °C
